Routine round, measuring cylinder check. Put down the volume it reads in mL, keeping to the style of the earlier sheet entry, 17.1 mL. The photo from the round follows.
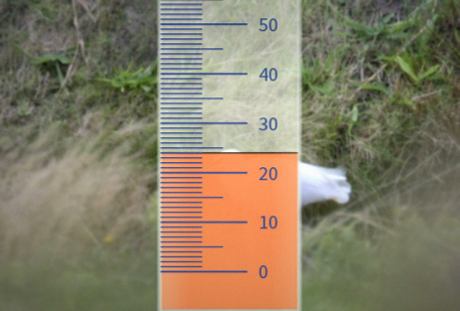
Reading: 24 mL
